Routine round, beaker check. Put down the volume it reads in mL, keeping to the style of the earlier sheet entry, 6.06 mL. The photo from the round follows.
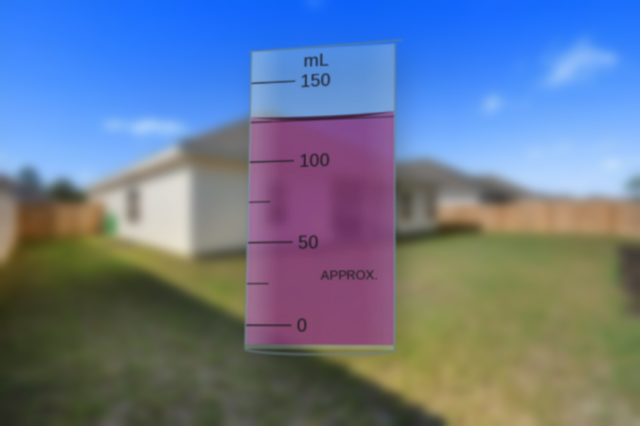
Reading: 125 mL
